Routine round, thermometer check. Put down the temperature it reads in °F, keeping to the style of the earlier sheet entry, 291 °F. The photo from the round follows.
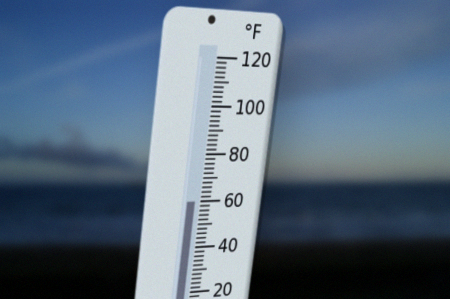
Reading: 60 °F
